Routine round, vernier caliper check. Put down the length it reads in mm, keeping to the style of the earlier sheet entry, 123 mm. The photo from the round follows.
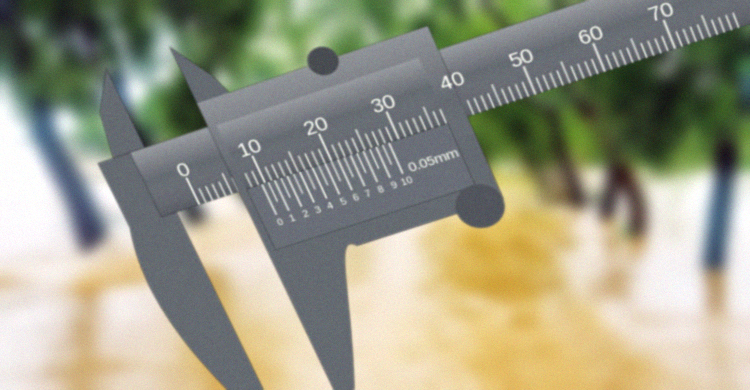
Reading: 9.5 mm
